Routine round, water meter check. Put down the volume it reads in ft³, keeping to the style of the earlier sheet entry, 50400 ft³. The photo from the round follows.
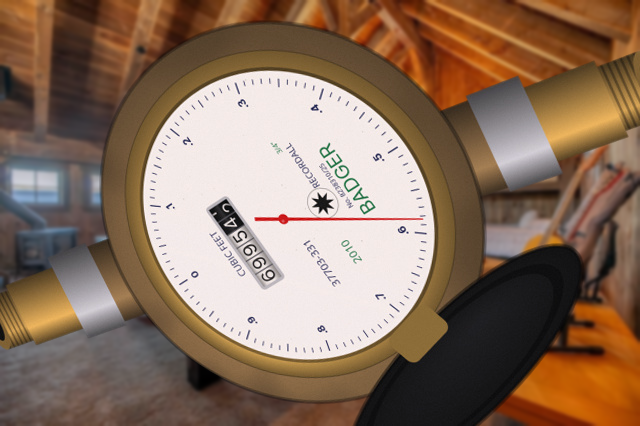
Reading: 699541.58 ft³
